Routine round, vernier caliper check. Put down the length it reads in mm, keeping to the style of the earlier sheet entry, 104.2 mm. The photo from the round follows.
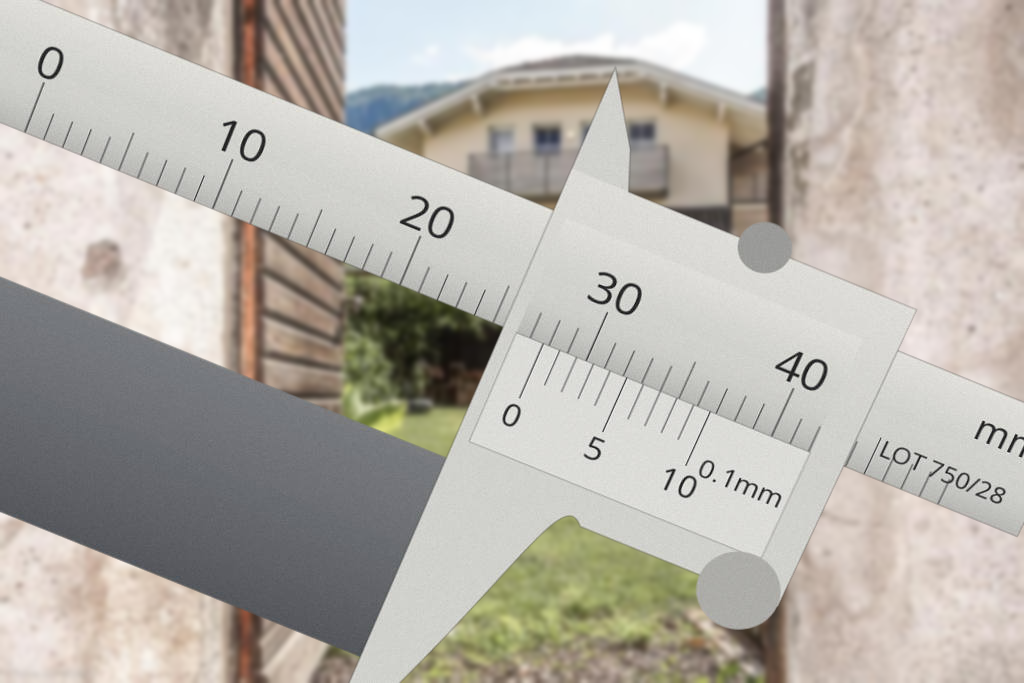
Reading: 27.7 mm
